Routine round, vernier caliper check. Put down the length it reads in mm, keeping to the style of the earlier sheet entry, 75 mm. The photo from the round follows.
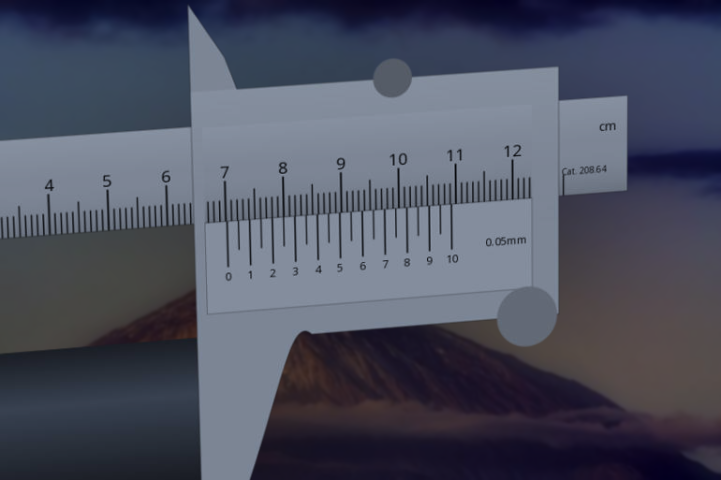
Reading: 70.2 mm
